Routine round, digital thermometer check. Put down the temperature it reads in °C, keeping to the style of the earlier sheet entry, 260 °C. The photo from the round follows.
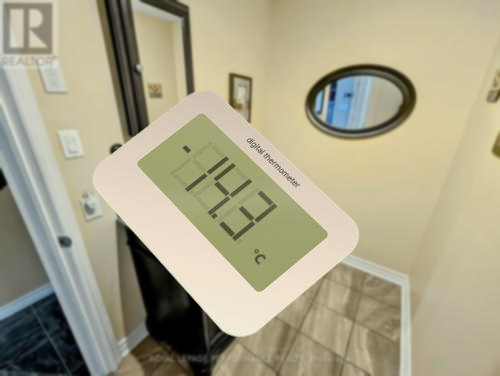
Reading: -14.3 °C
